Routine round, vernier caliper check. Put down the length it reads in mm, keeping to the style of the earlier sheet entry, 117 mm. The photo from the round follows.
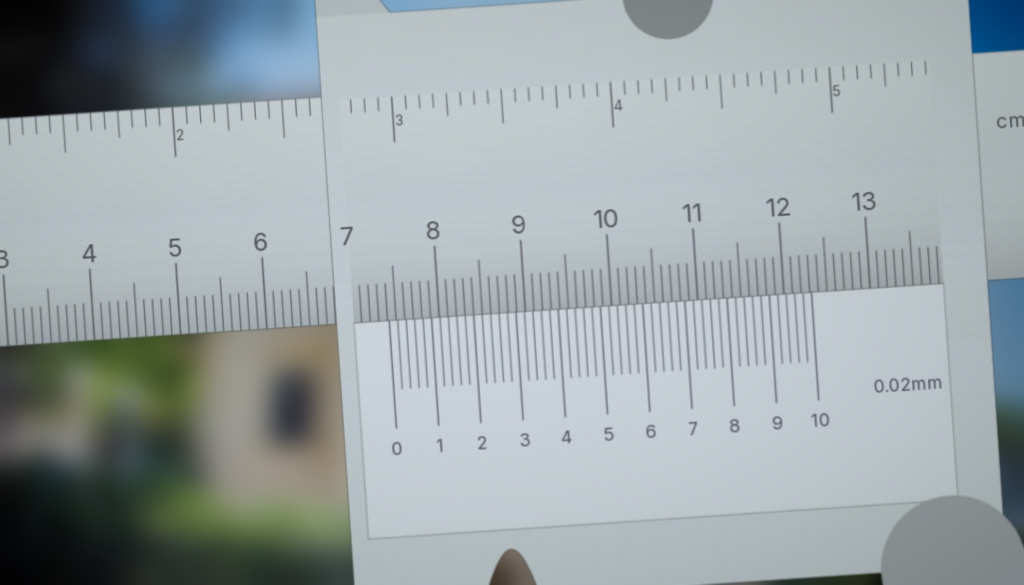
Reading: 74.2 mm
